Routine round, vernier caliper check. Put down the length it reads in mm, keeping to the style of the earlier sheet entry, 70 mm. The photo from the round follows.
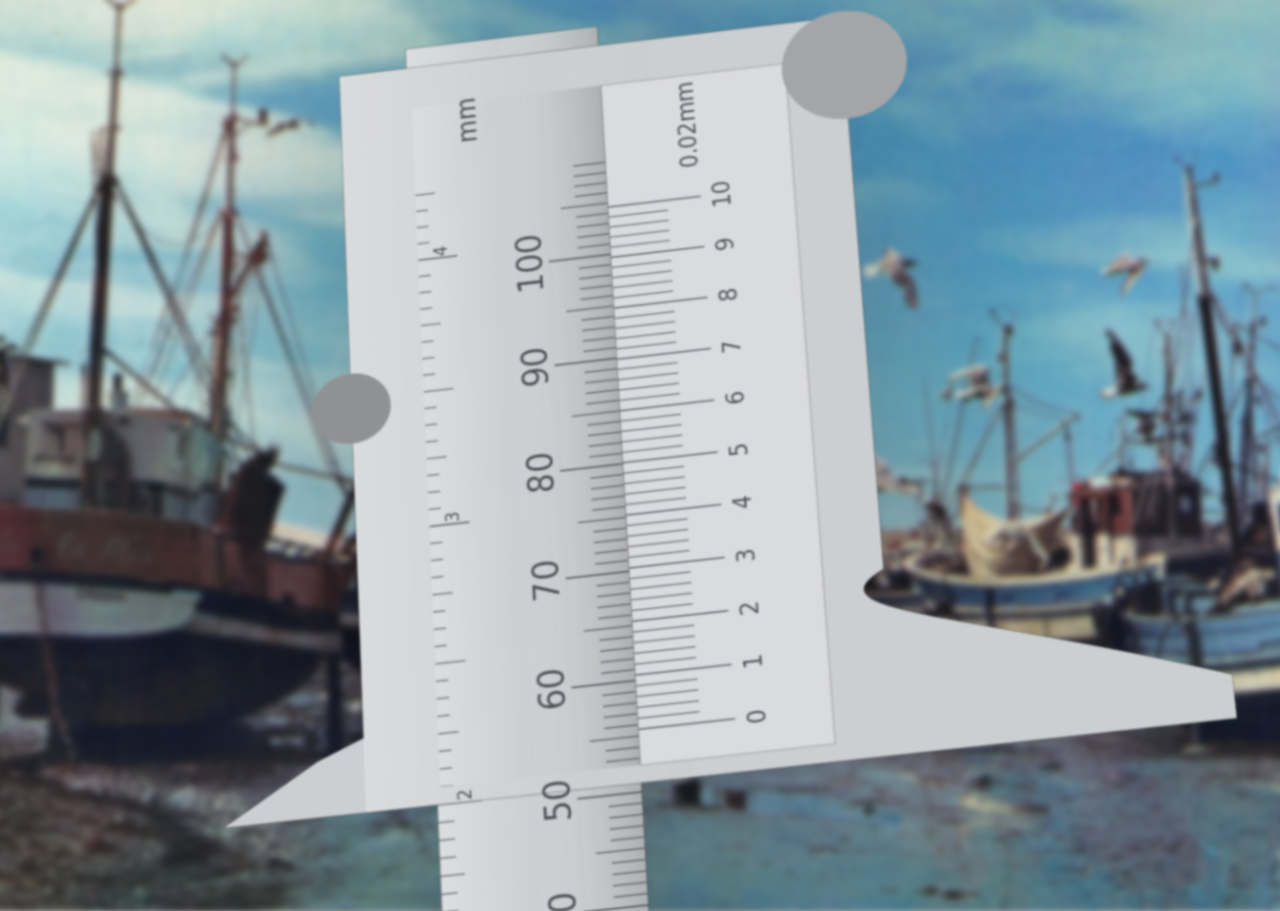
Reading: 55.6 mm
